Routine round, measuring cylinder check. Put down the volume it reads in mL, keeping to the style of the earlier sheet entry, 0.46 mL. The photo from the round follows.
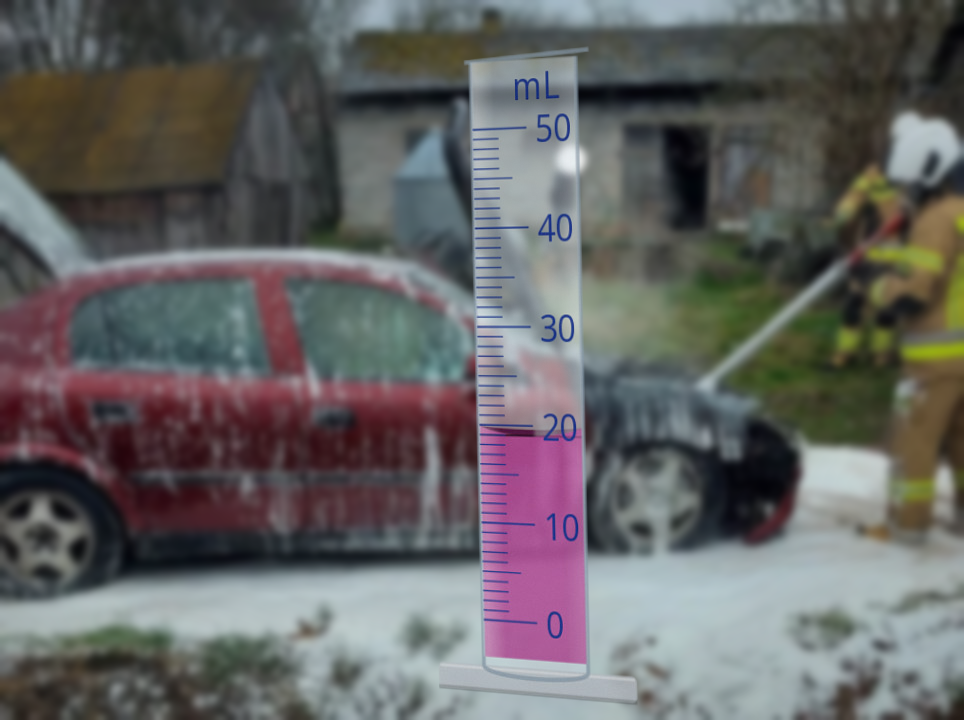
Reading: 19 mL
